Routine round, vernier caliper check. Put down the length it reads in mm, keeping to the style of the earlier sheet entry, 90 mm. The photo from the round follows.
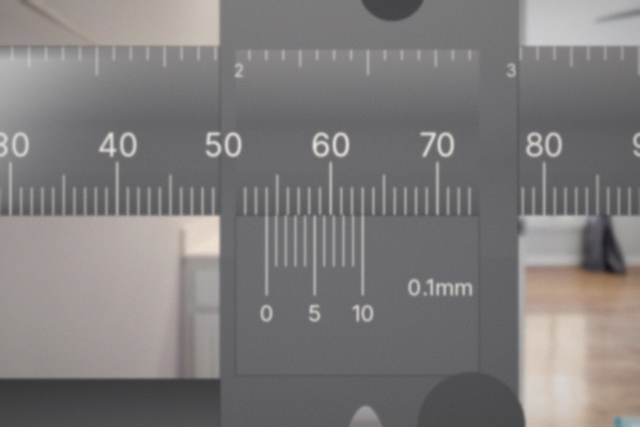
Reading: 54.0 mm
